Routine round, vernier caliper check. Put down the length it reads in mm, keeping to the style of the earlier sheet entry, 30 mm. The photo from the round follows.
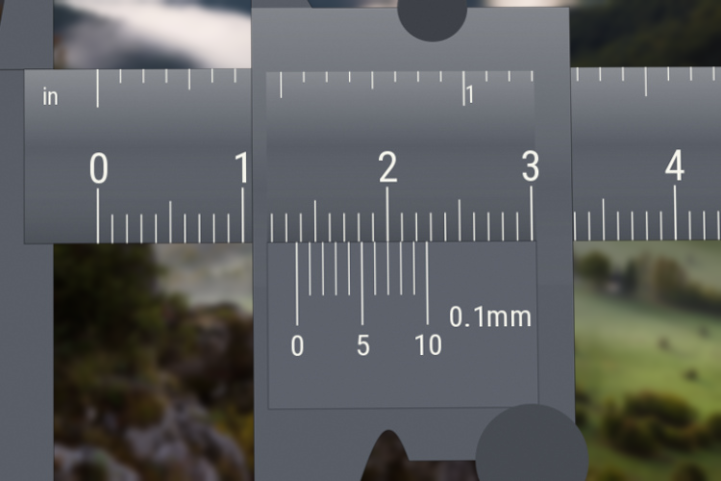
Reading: 13.7 mm
